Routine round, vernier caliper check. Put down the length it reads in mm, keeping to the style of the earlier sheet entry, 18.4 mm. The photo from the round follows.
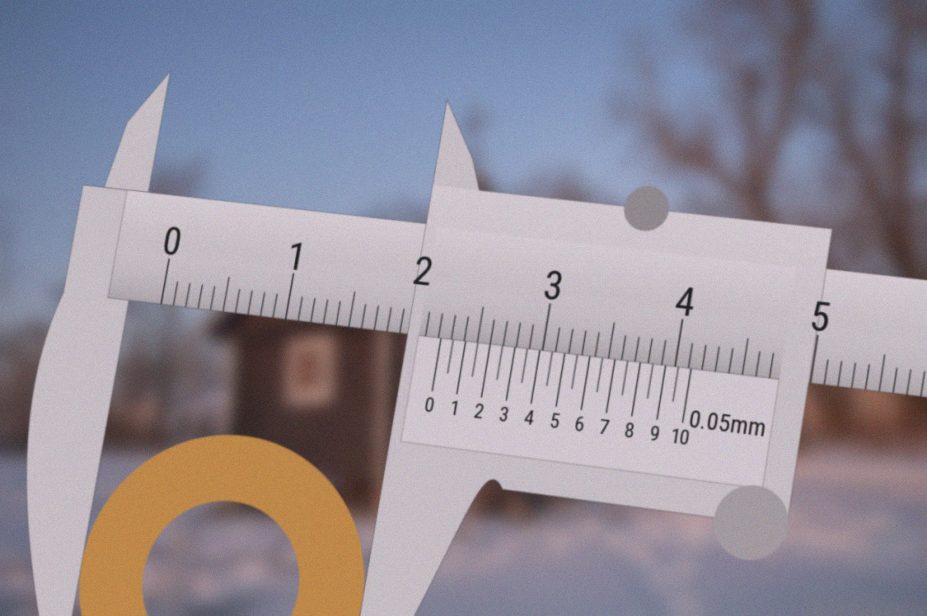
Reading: 22.2 mm
